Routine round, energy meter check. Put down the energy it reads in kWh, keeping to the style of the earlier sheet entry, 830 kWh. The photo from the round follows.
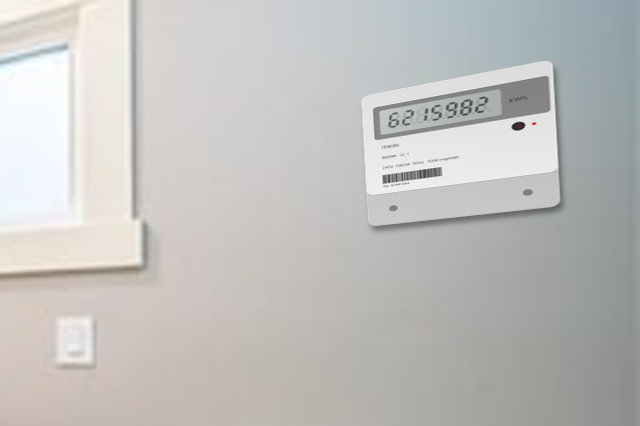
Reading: 6215982 kWh
